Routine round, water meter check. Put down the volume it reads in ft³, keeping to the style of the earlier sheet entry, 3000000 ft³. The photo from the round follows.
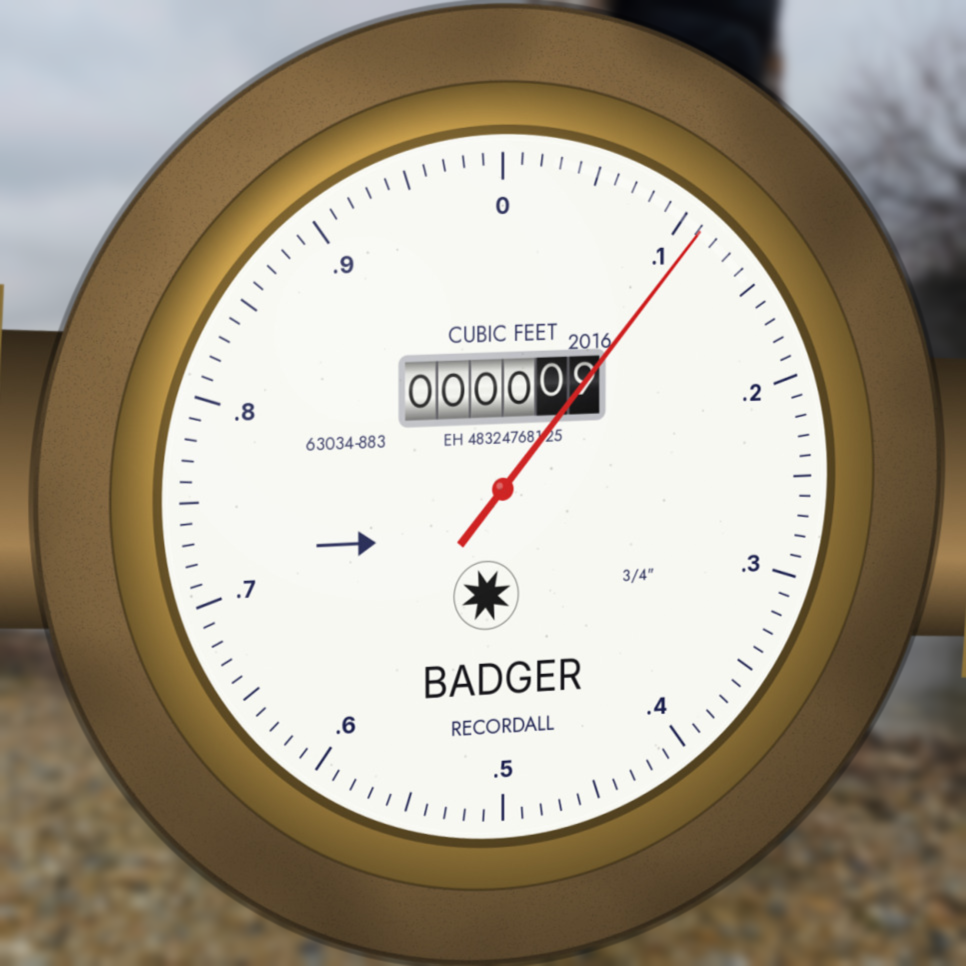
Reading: 9.11 ft³
